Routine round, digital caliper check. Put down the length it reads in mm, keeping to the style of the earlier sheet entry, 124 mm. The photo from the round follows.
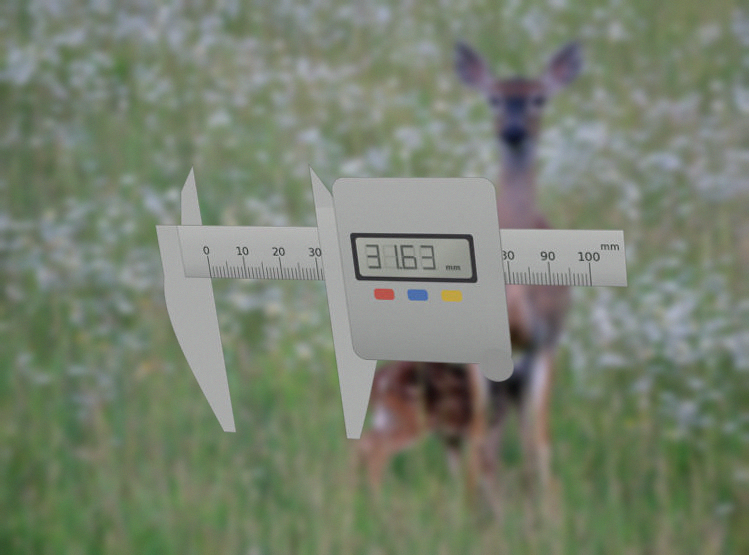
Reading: 31.63 mm
